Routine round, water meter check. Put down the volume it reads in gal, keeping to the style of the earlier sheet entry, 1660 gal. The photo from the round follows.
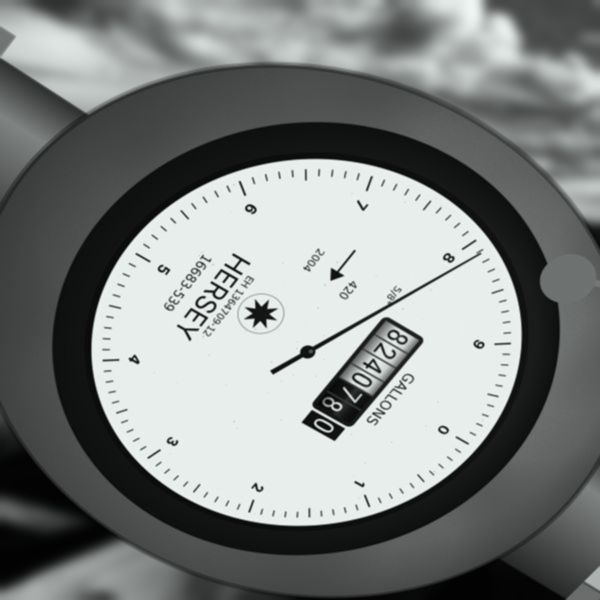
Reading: 8240778.1 gal
